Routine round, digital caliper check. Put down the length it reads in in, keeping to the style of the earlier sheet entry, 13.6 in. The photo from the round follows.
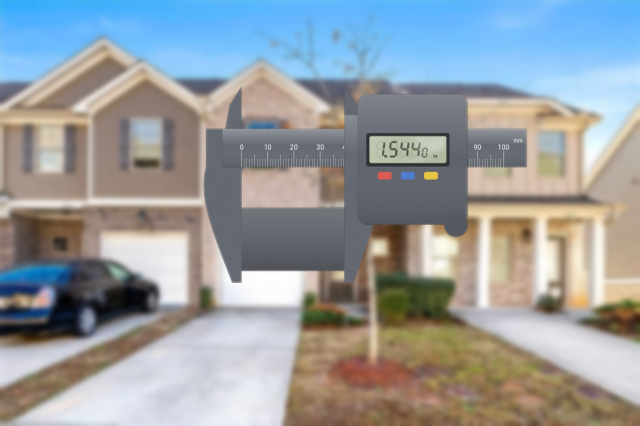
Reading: 1.5440 in
